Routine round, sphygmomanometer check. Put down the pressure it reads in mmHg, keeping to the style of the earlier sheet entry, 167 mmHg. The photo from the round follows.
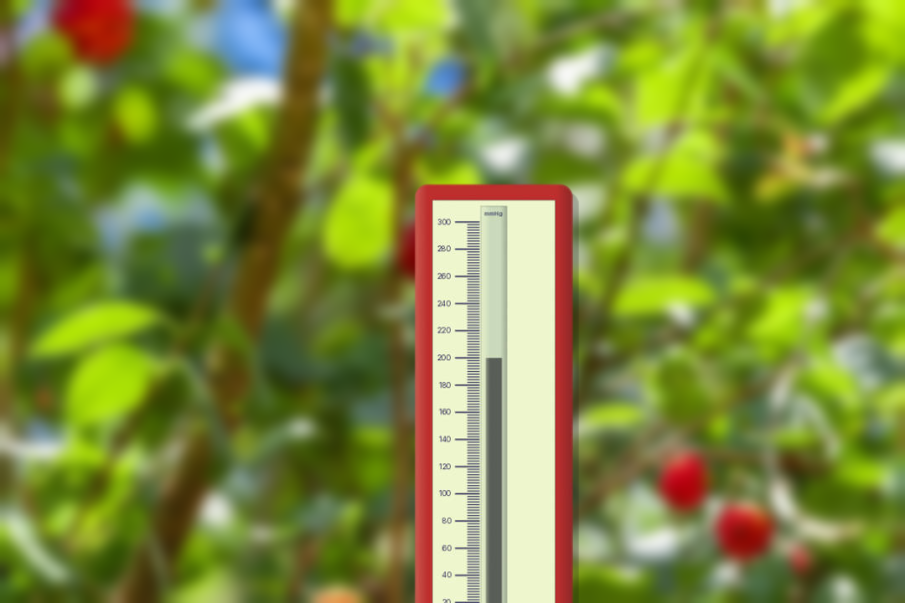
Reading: 200 mmHg
